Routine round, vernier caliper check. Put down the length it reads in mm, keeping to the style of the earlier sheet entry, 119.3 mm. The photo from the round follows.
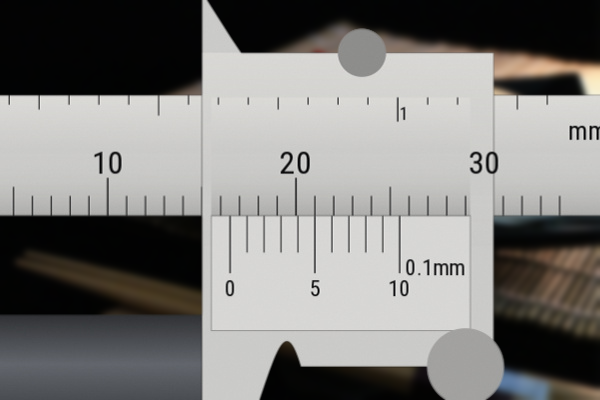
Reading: 16.5 mm
